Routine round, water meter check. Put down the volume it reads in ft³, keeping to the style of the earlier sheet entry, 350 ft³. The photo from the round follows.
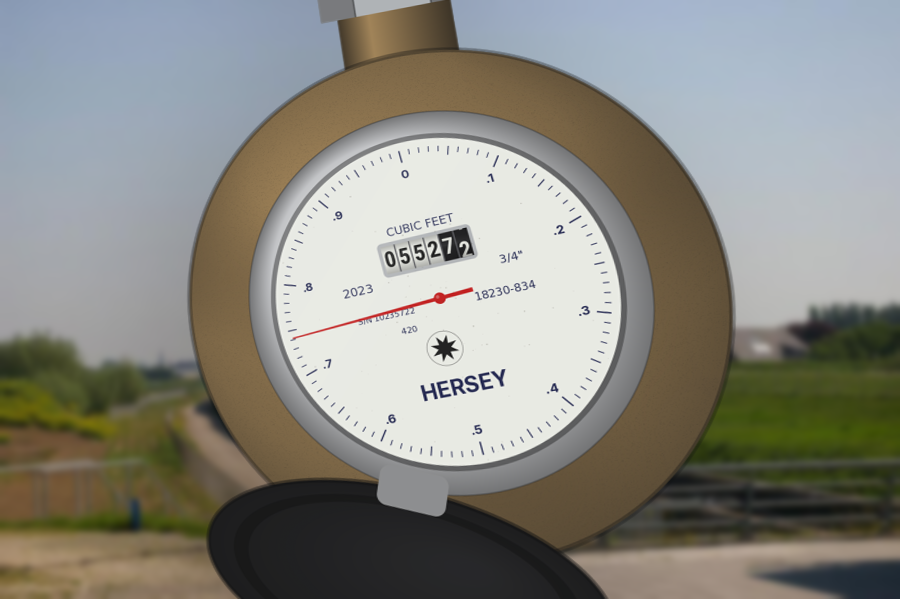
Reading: 55271.74 ft³
